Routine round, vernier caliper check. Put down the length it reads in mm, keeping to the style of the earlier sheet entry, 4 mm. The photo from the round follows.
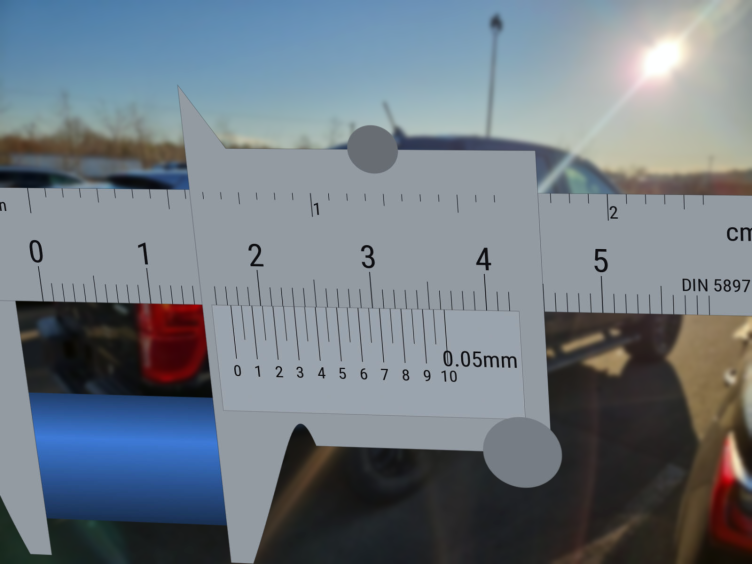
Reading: 17.3 mm
